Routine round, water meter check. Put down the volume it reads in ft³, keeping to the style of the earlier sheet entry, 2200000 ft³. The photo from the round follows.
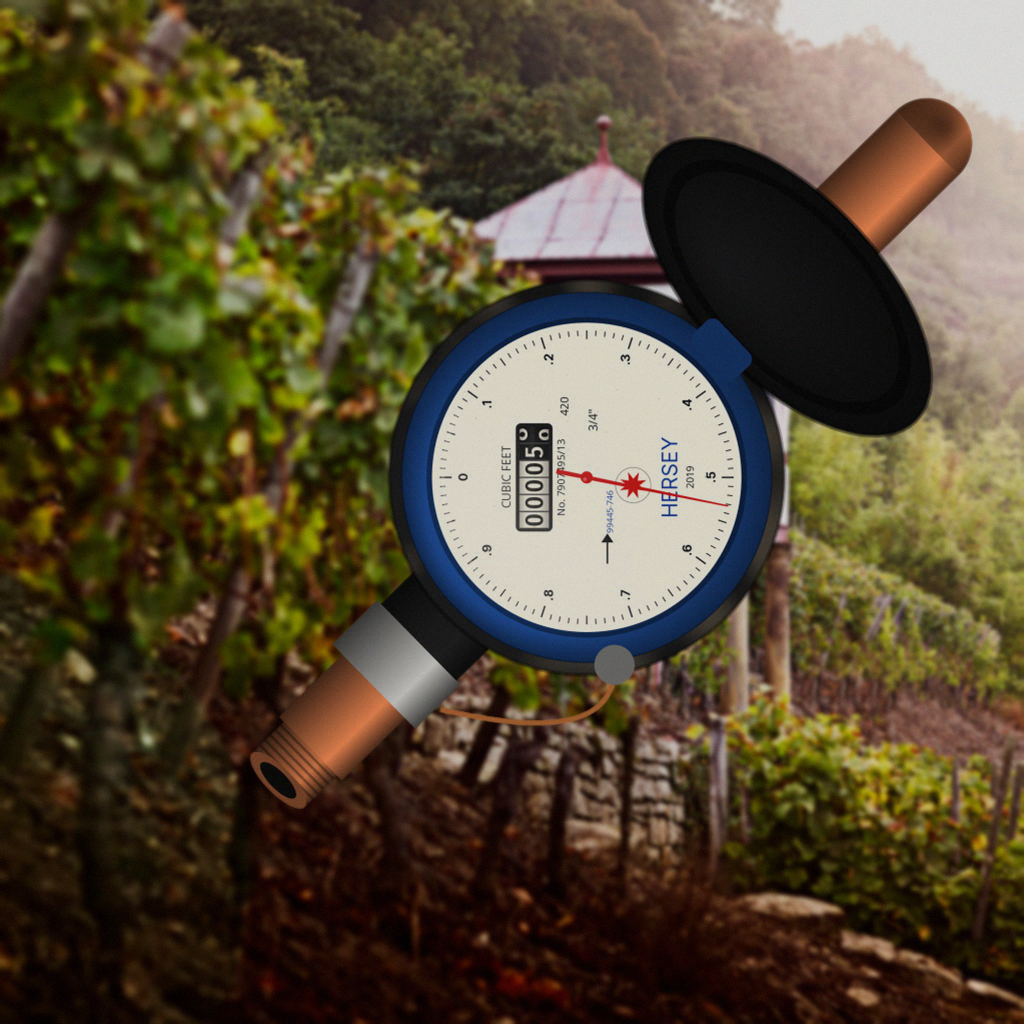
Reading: 58.53 ft³
